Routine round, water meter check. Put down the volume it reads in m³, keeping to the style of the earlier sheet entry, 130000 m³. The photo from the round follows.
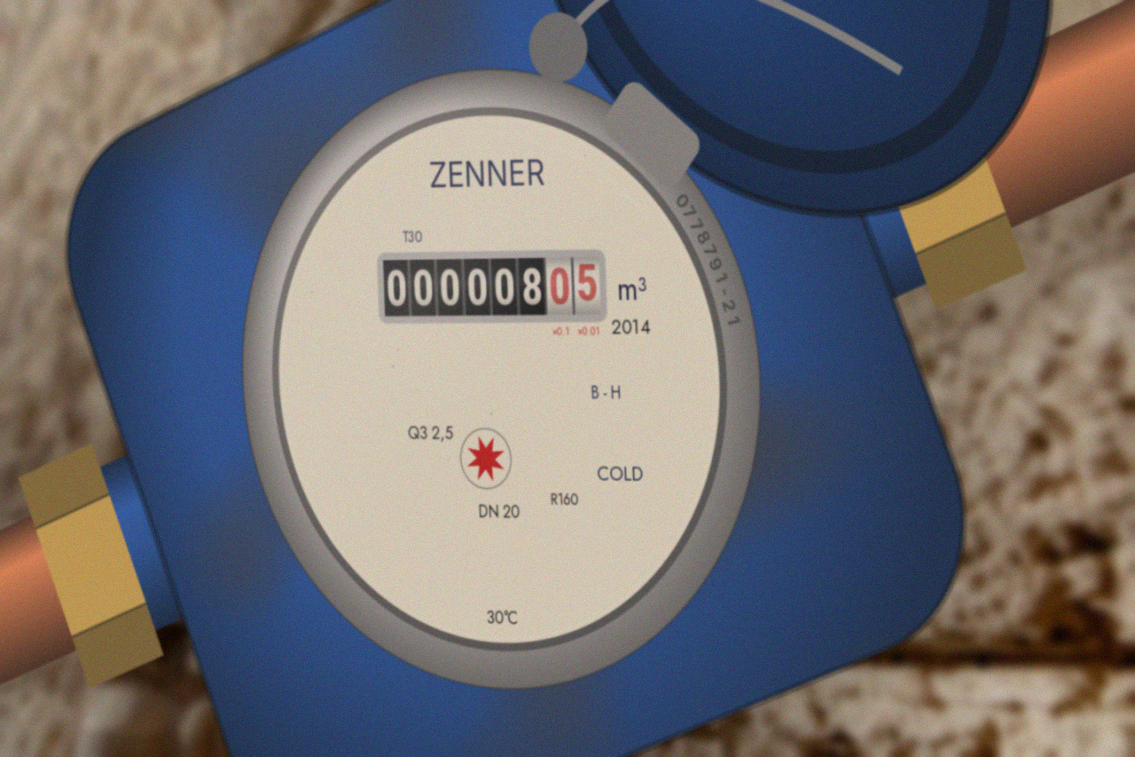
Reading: 8.05 m³
